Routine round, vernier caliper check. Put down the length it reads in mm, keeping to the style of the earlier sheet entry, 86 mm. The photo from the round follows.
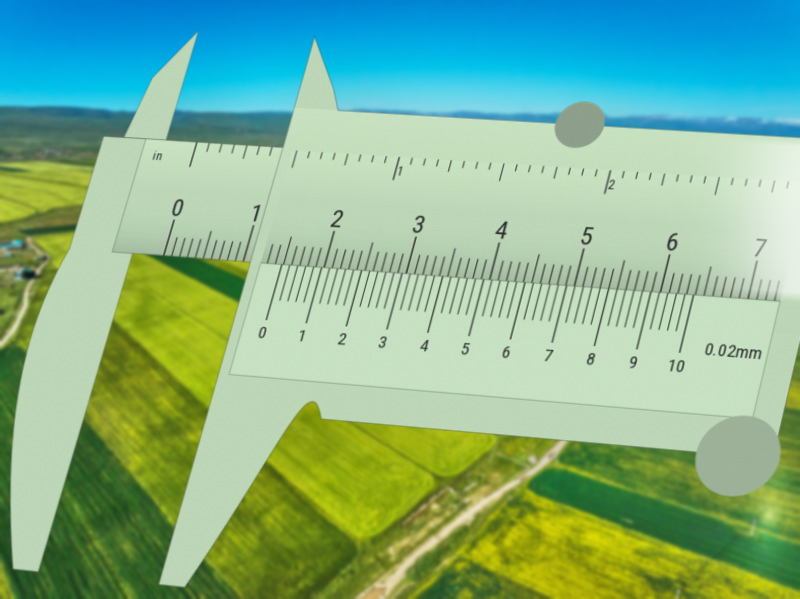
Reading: 14.8 mm
